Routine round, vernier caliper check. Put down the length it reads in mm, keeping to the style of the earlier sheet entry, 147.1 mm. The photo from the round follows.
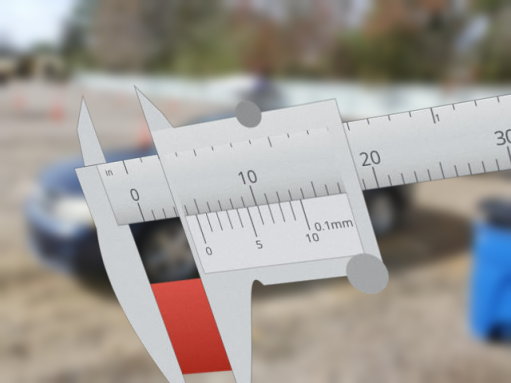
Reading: 4.7 mm
